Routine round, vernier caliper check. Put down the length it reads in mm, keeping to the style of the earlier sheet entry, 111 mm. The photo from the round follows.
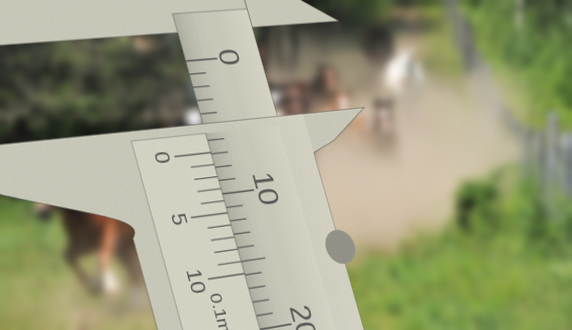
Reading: 6.9 mm
